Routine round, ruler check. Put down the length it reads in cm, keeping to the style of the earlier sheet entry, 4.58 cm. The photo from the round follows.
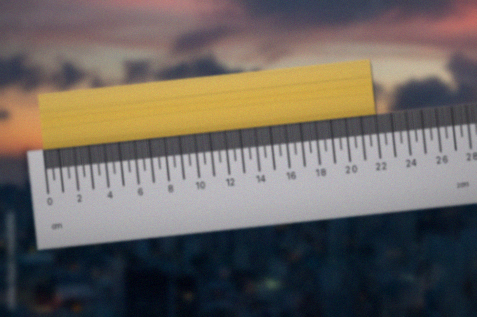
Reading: 22 cm
